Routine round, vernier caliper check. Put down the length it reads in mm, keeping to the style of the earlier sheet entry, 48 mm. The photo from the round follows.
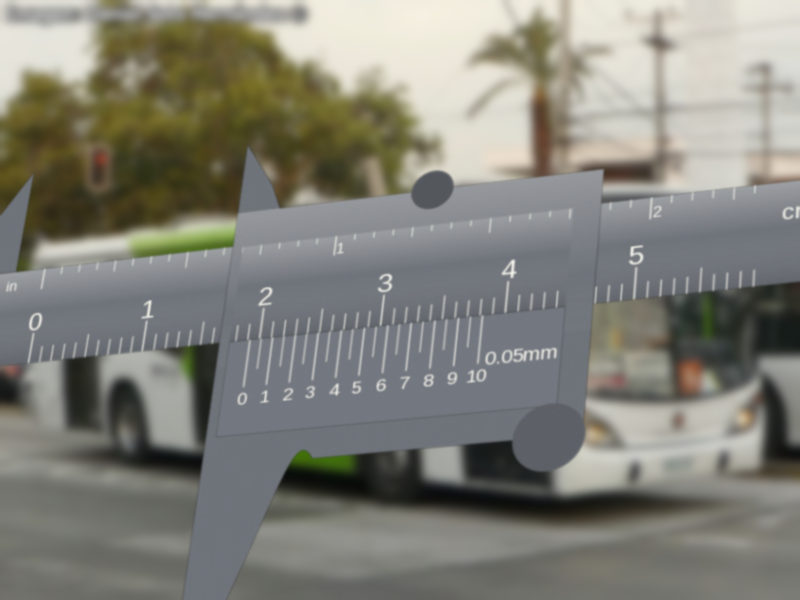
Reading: 19.2 mm
